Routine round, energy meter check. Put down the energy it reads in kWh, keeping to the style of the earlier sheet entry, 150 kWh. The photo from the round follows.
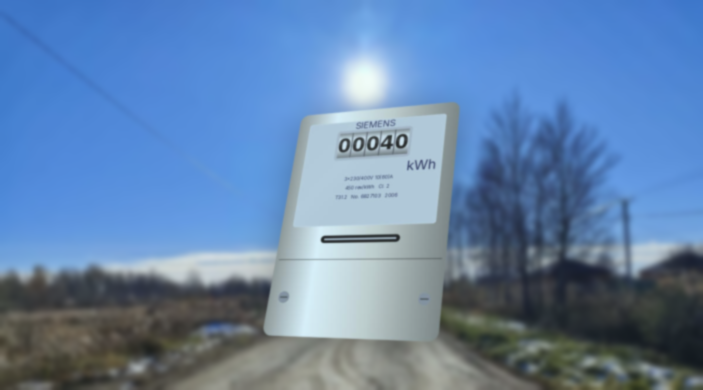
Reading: 40 kWh
